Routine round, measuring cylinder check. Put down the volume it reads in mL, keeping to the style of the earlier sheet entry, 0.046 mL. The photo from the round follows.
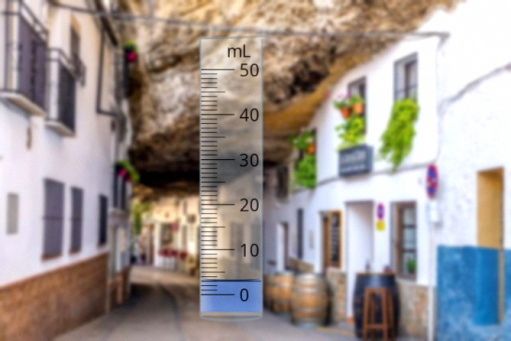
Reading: 3 mL
